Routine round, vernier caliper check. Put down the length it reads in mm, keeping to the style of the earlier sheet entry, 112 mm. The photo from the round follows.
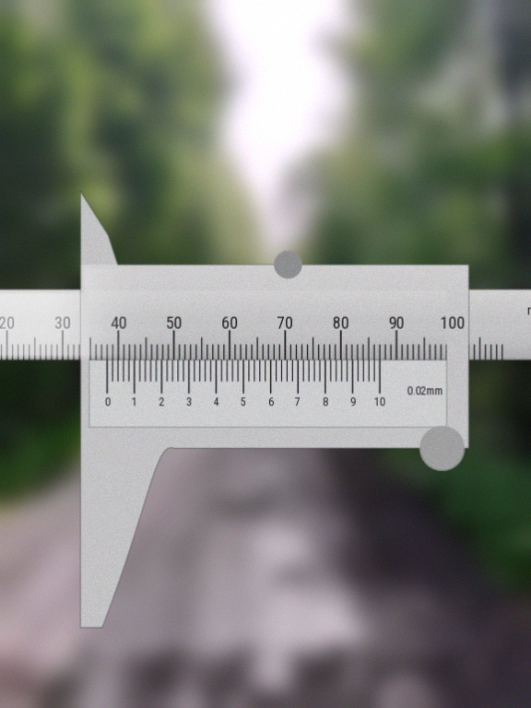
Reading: 38.0 mm
